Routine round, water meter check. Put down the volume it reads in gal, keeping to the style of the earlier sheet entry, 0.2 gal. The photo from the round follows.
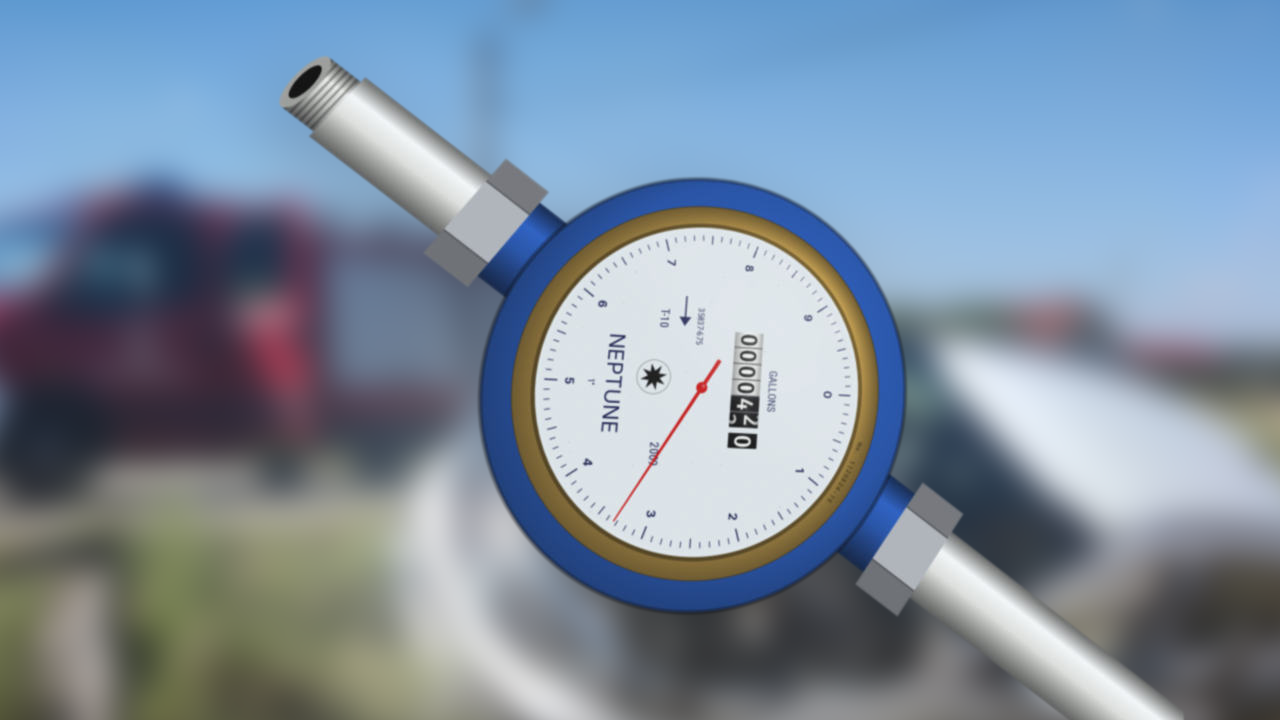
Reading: 423.3 gal
